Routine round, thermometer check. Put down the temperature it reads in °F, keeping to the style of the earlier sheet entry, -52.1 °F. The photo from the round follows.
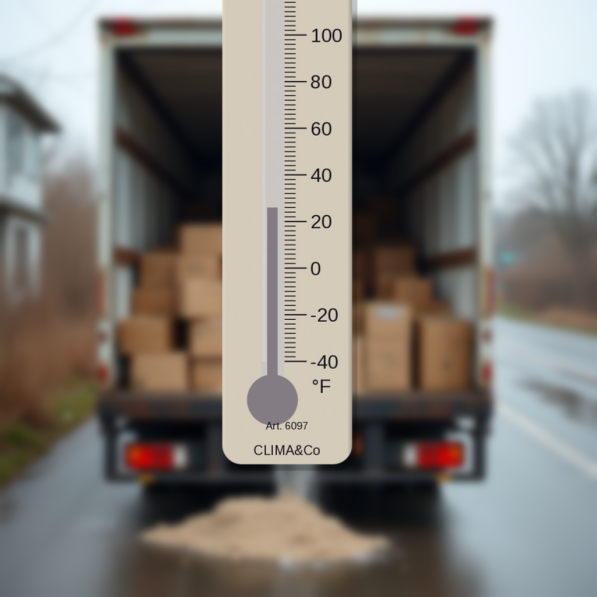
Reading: 26 °F
